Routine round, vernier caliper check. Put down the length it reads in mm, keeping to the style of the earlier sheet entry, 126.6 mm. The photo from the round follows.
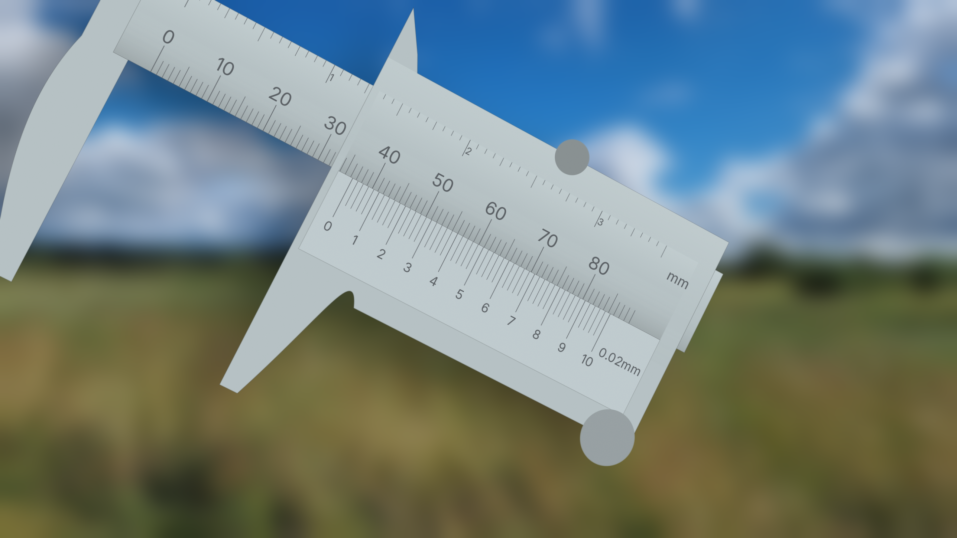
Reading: 36.4 mm
